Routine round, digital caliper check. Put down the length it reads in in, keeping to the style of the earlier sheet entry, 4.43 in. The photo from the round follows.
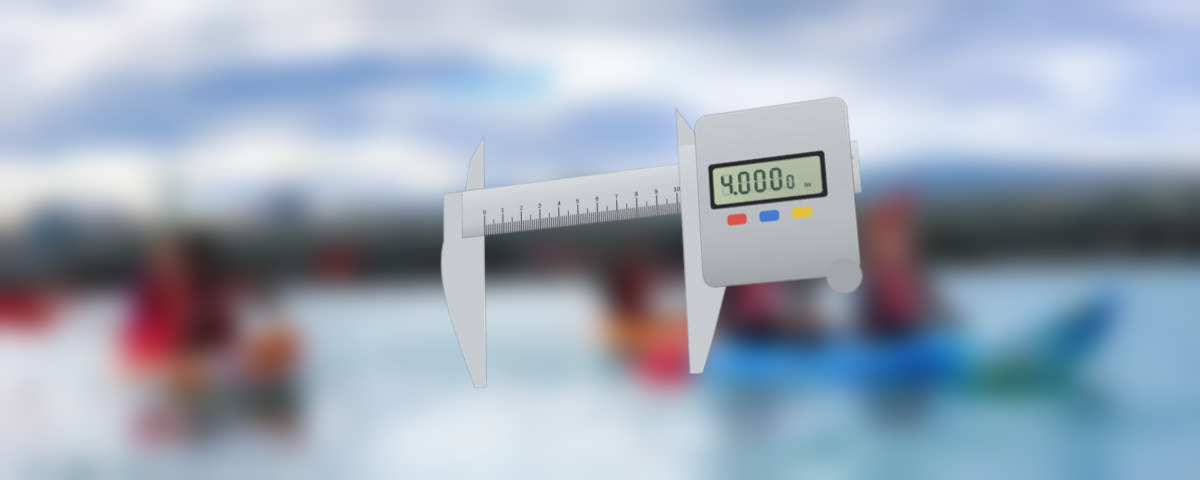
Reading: 4.0000 in
